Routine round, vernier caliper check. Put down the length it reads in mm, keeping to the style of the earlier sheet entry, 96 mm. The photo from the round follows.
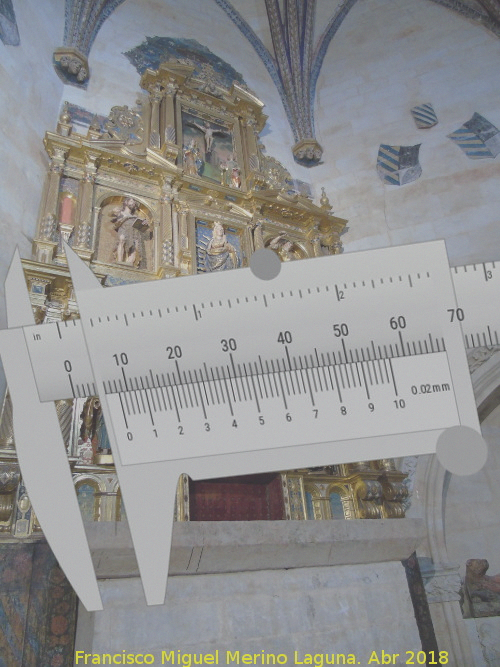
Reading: 8.4 mm
